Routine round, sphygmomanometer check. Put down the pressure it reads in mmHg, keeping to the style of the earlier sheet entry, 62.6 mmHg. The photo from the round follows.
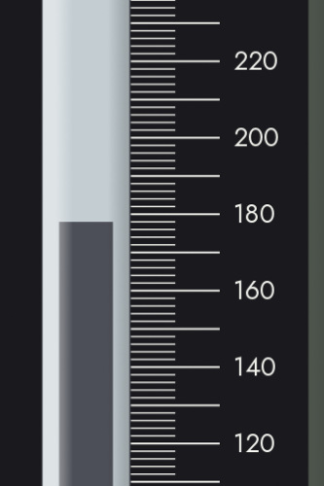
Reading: 178 mmHg
